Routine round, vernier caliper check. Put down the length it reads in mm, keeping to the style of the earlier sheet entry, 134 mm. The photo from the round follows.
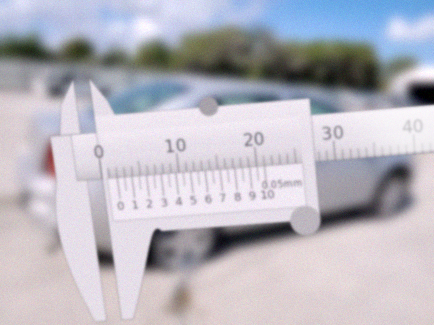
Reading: 2.0 mm
